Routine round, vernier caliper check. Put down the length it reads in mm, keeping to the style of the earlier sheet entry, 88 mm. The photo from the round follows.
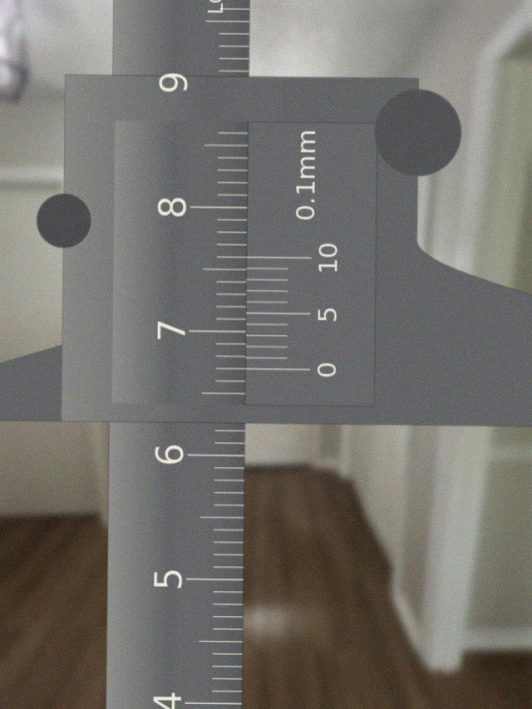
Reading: 67.0 mm
